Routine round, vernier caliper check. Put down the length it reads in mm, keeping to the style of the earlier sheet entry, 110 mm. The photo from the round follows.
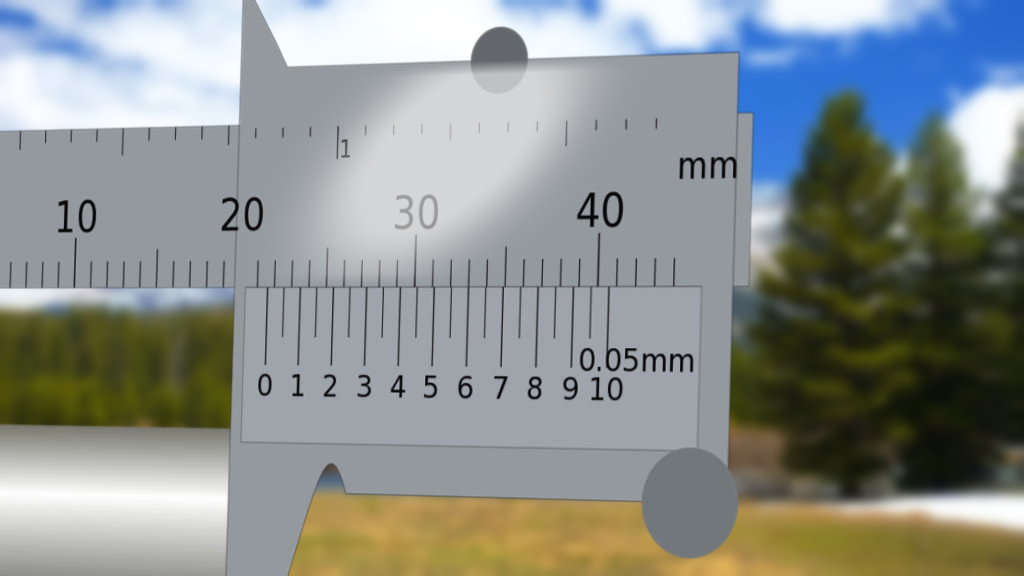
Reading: 21.6 mm
